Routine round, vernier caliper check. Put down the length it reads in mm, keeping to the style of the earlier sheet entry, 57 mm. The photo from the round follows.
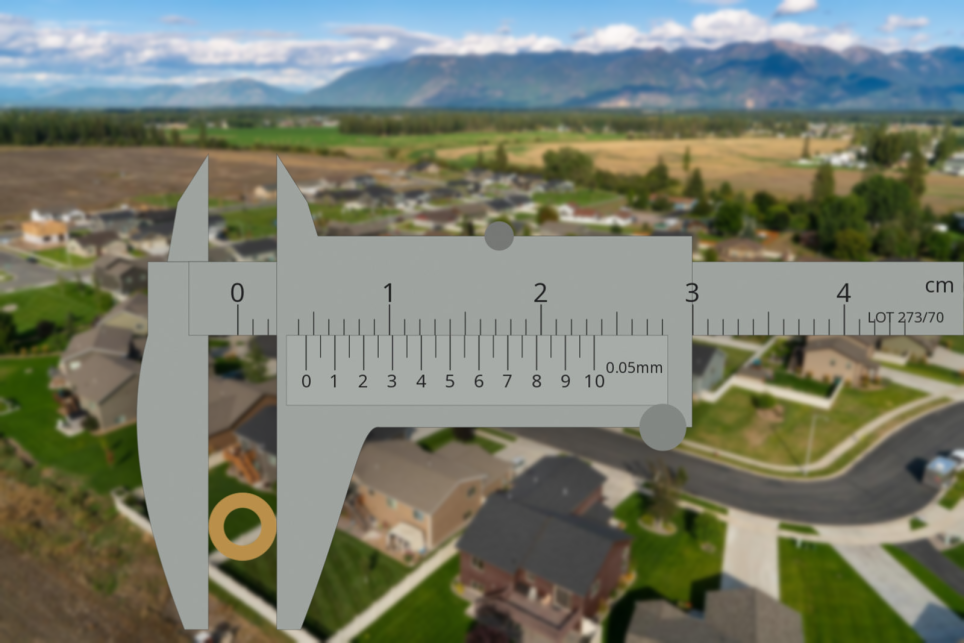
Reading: 4.5 mm
